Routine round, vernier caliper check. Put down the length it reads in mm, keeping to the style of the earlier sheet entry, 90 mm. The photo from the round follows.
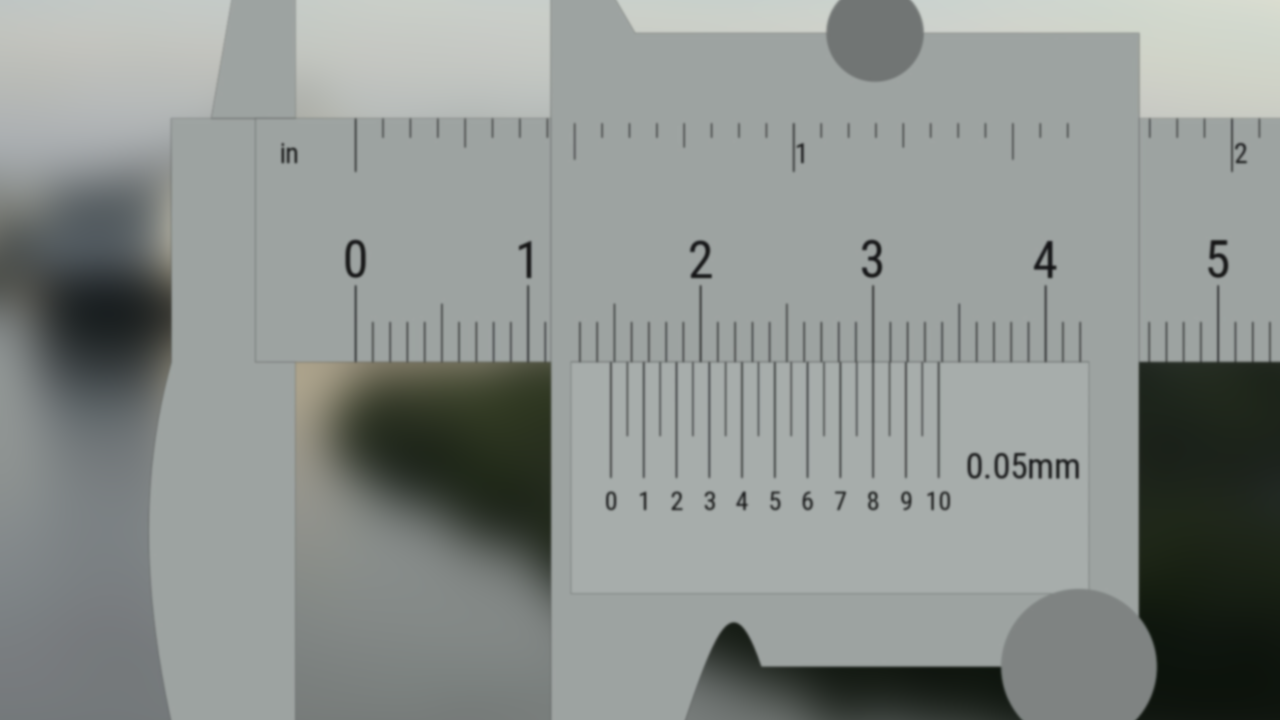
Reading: 14.8 mm
